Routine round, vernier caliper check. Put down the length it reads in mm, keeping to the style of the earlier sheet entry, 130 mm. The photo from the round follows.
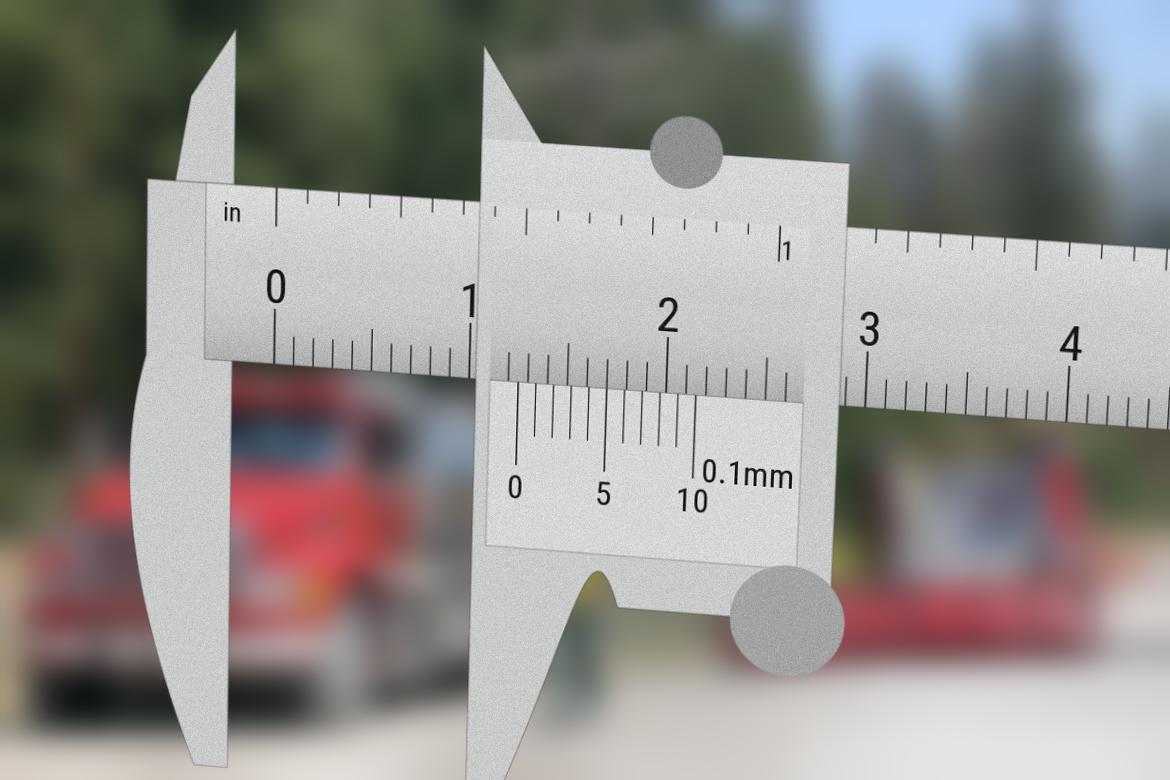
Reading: 12.5 mm
